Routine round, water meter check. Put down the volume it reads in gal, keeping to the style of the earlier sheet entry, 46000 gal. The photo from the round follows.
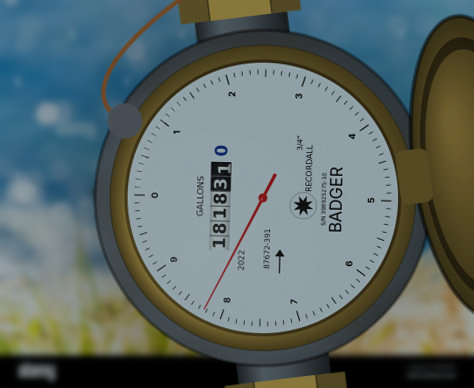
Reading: 1818308.2 gal
